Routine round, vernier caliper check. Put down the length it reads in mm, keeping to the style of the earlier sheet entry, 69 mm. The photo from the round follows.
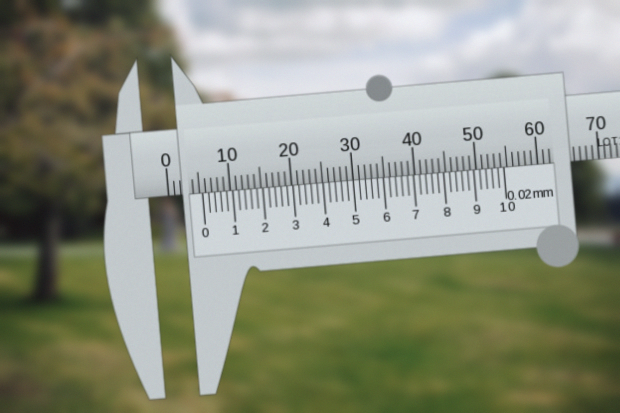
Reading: 5.5 mm
